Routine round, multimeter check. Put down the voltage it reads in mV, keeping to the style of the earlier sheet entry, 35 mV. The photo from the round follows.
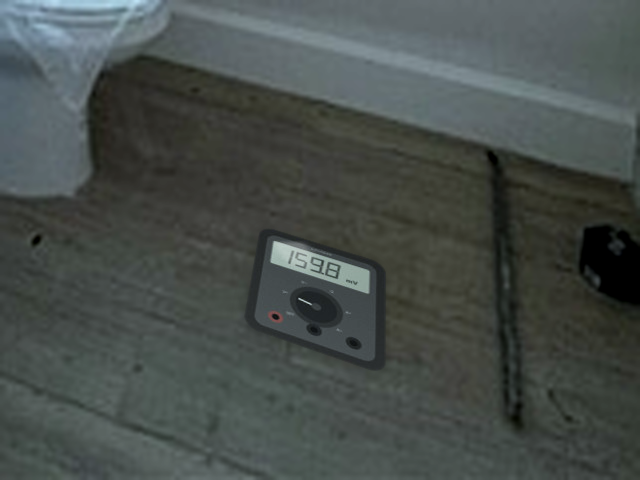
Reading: 159.8 mV
